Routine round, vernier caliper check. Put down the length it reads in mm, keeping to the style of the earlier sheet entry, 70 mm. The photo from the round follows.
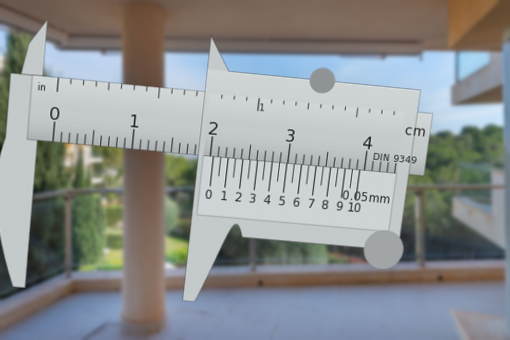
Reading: 20.4 mm
